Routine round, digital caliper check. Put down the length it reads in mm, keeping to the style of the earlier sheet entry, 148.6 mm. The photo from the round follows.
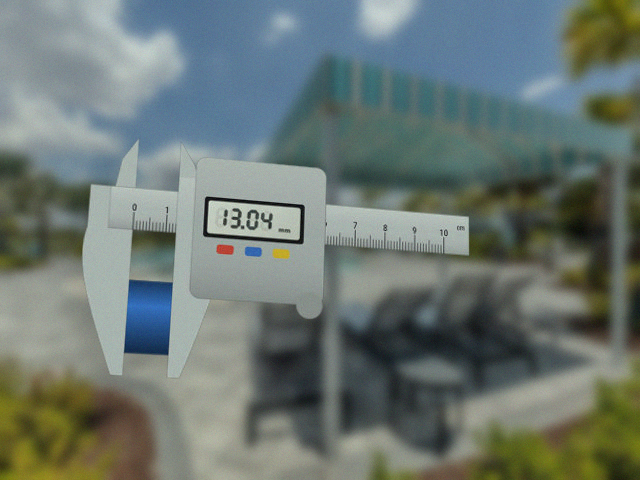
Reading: 13.04 mm
